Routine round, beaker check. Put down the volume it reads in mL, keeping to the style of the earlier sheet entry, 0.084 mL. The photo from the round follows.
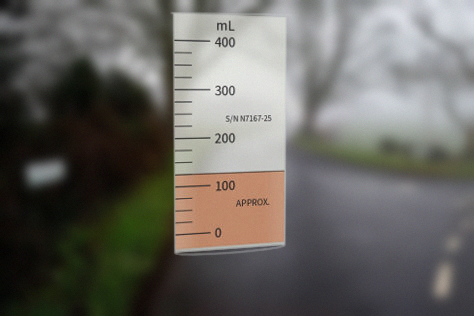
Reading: 125 mL
